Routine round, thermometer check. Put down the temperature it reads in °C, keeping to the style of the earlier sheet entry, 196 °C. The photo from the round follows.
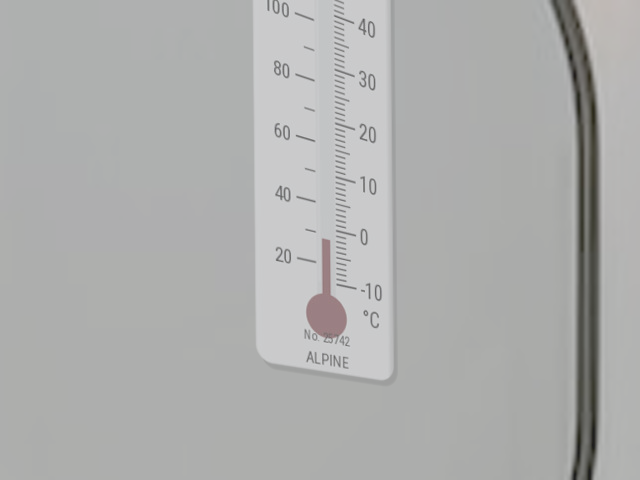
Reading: -2 °C
